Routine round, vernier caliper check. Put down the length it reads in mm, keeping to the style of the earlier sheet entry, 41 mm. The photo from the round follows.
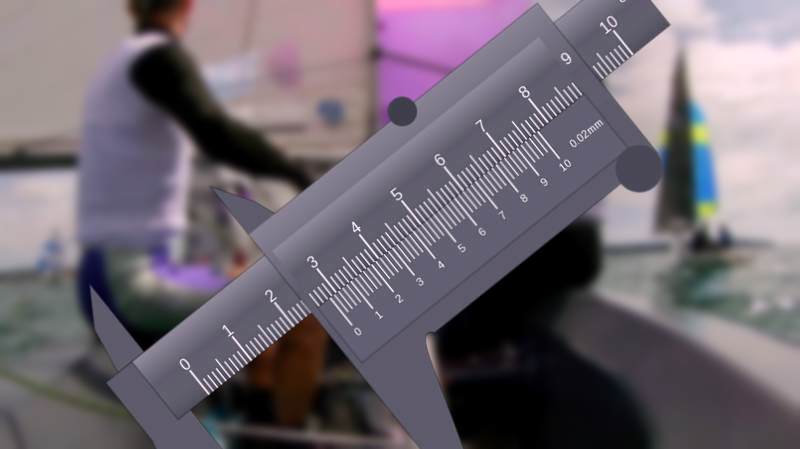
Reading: 28.5 mm
